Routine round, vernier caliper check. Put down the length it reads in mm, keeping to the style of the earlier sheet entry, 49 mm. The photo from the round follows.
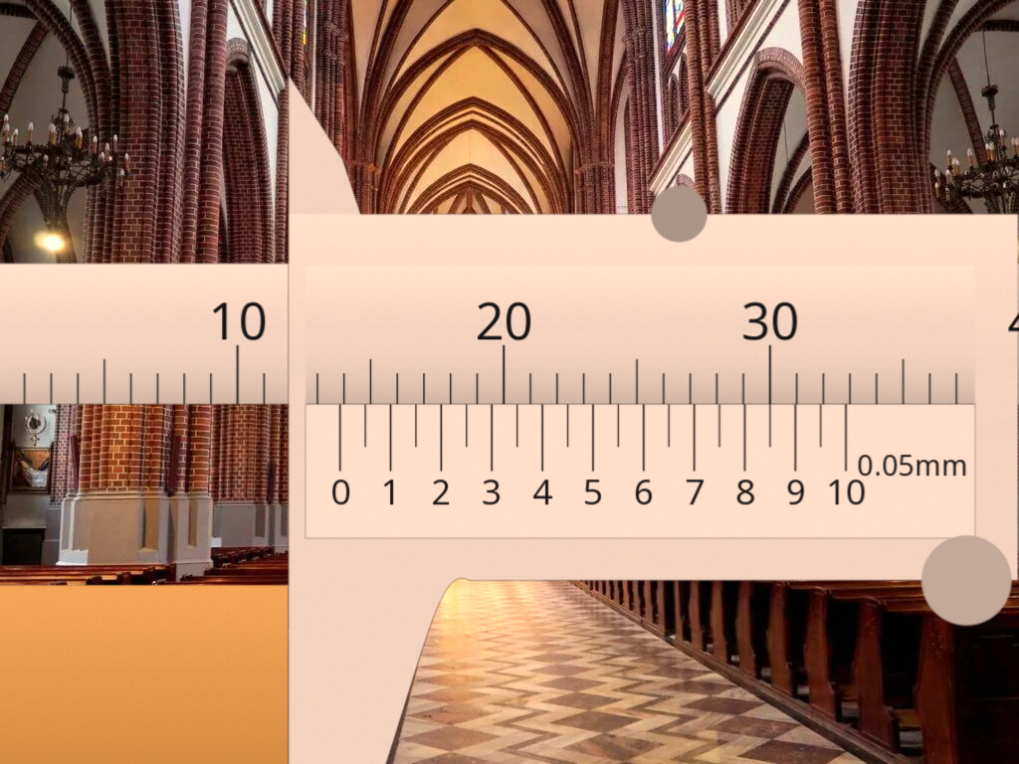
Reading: 13.85 mm
